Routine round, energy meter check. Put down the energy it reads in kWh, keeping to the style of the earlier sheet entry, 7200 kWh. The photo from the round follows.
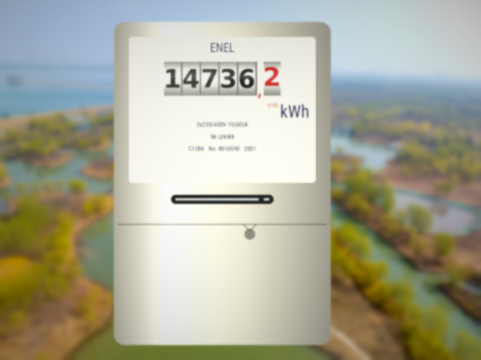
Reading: 14736.2 kWh
